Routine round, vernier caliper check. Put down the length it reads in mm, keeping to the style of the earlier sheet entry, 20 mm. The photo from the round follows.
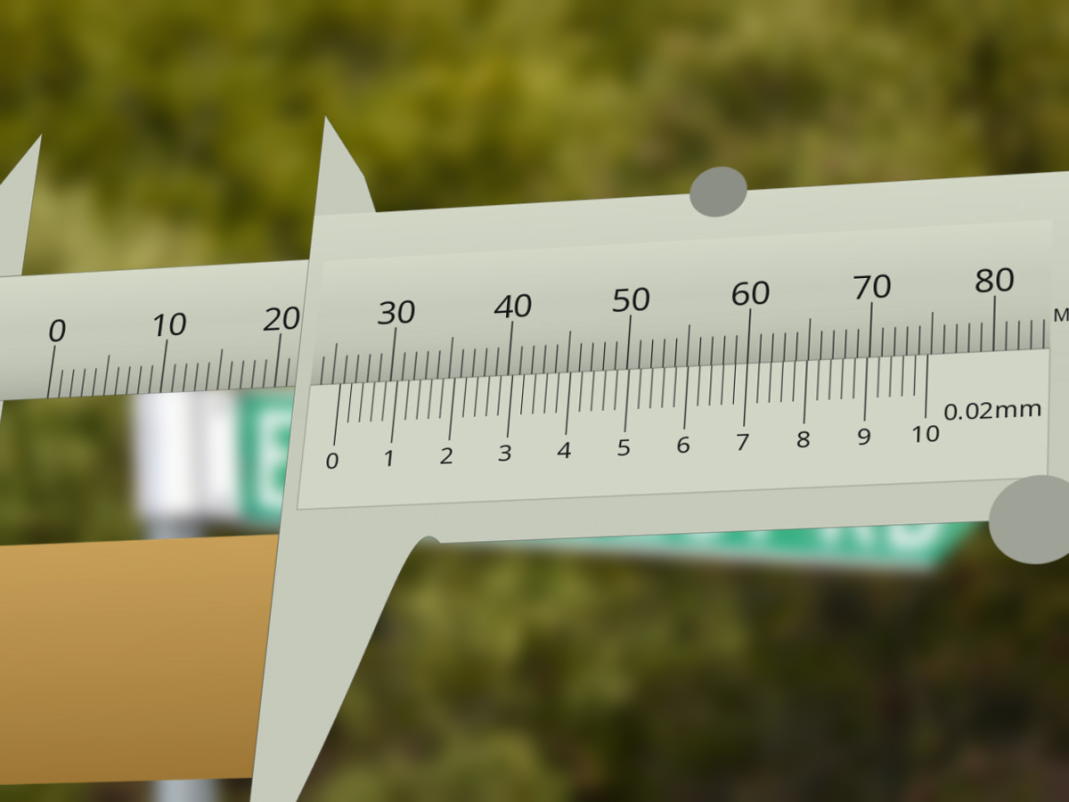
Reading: 25.7 mm
